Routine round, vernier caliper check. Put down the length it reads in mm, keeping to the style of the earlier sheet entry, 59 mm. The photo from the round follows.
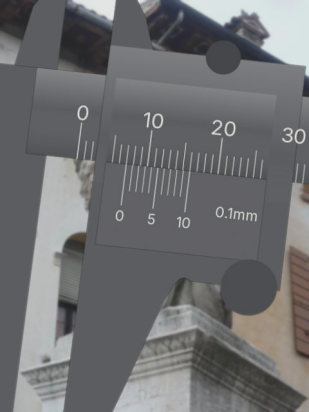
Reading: 7.0 mm
